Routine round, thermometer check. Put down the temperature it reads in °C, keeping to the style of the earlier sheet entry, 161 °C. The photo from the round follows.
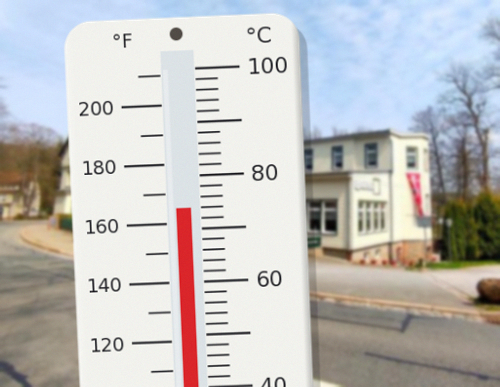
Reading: 74 °C
